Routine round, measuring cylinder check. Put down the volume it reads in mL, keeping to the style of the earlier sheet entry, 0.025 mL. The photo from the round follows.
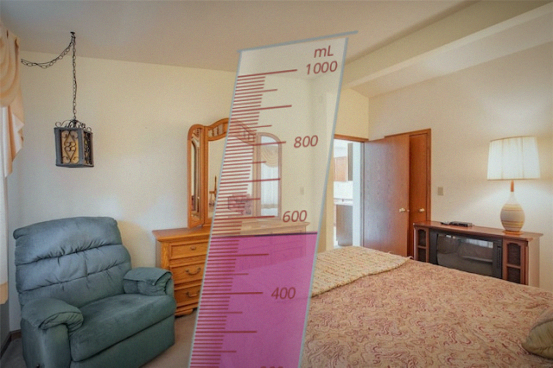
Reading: 550 mL
